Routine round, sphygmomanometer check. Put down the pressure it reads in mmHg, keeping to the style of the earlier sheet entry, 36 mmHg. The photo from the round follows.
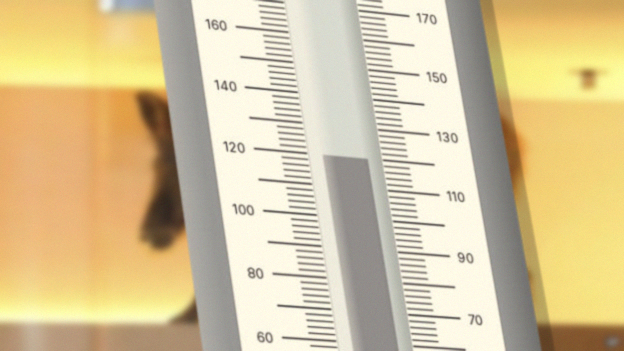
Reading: 120 mmHg
